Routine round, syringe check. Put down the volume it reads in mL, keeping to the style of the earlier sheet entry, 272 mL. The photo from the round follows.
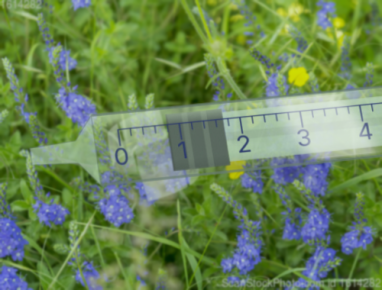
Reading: 0.8 mL
